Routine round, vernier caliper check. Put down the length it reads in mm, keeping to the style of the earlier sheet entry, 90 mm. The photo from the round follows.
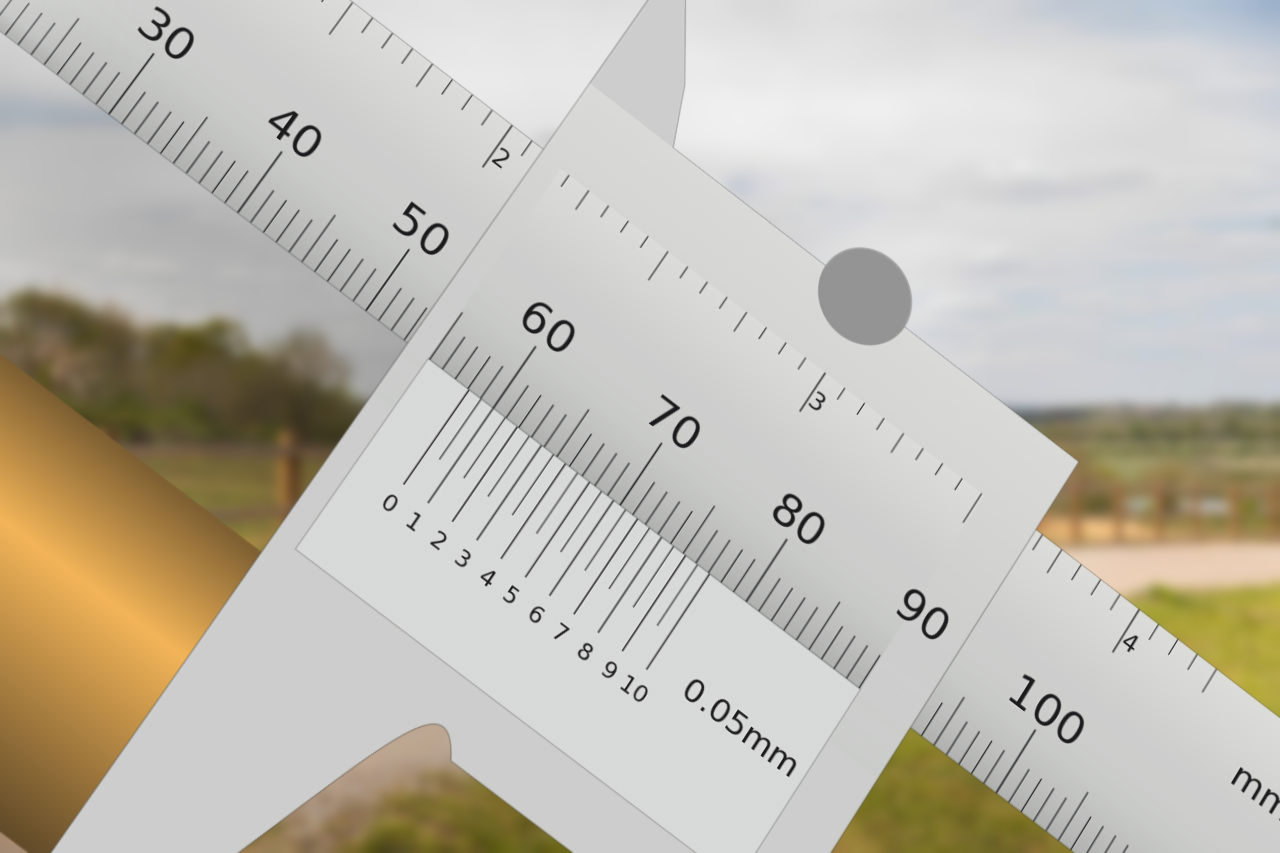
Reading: 58.1 mm
